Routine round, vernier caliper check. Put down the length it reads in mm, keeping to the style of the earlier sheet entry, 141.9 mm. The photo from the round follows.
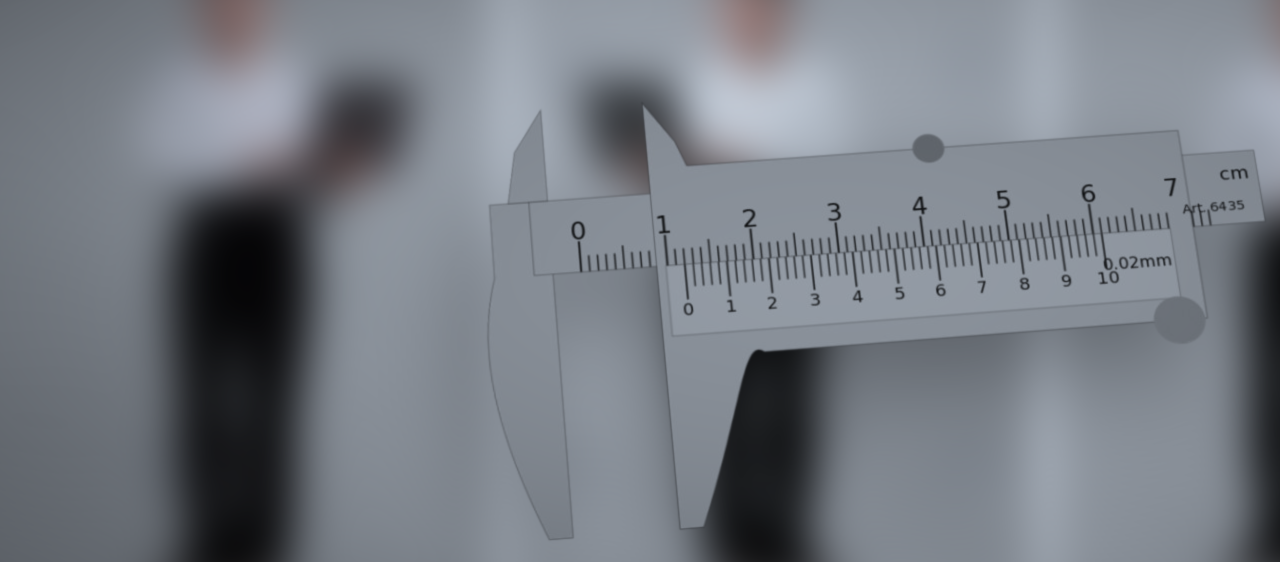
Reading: 12.0 mm
